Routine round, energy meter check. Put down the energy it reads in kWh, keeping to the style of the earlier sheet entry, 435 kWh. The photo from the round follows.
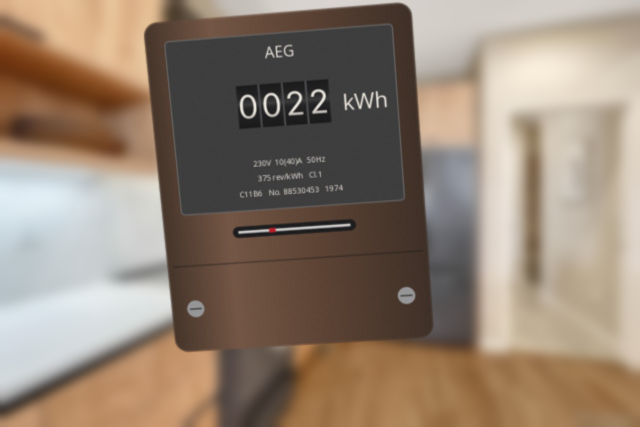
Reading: 22 kWh
